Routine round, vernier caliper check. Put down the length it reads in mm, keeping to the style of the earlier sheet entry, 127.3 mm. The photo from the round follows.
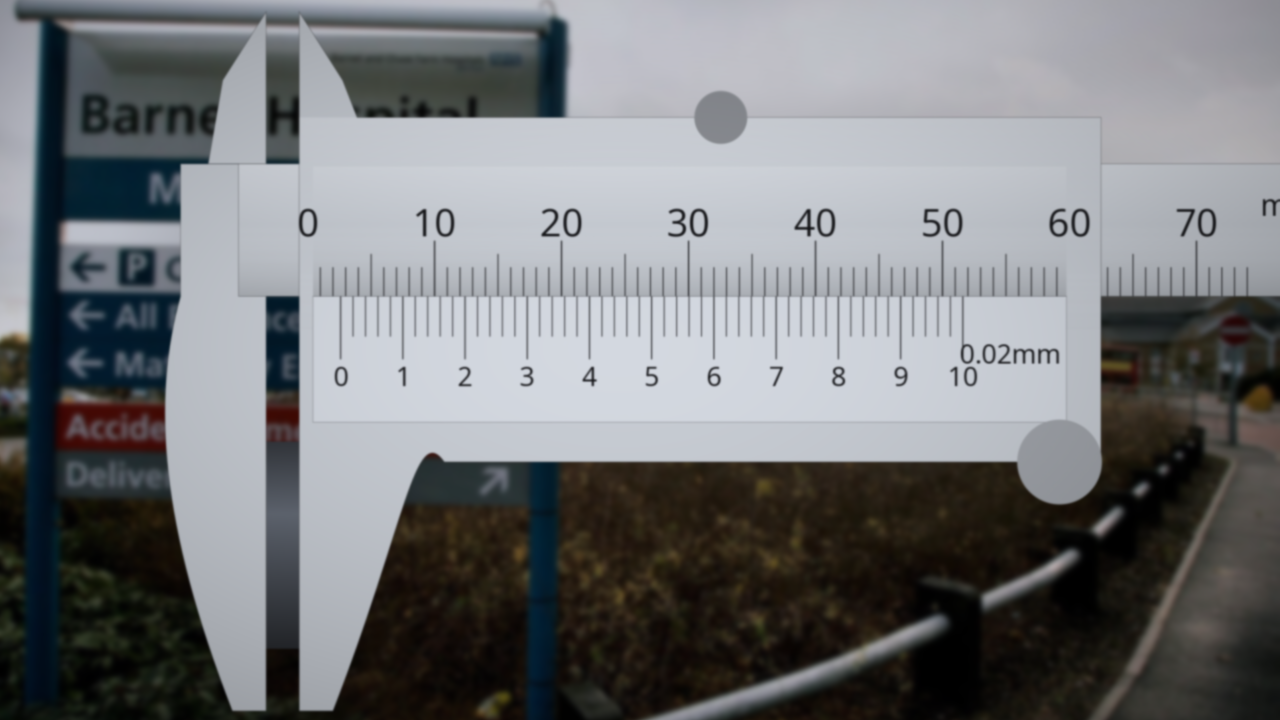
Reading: 2.6 mm
